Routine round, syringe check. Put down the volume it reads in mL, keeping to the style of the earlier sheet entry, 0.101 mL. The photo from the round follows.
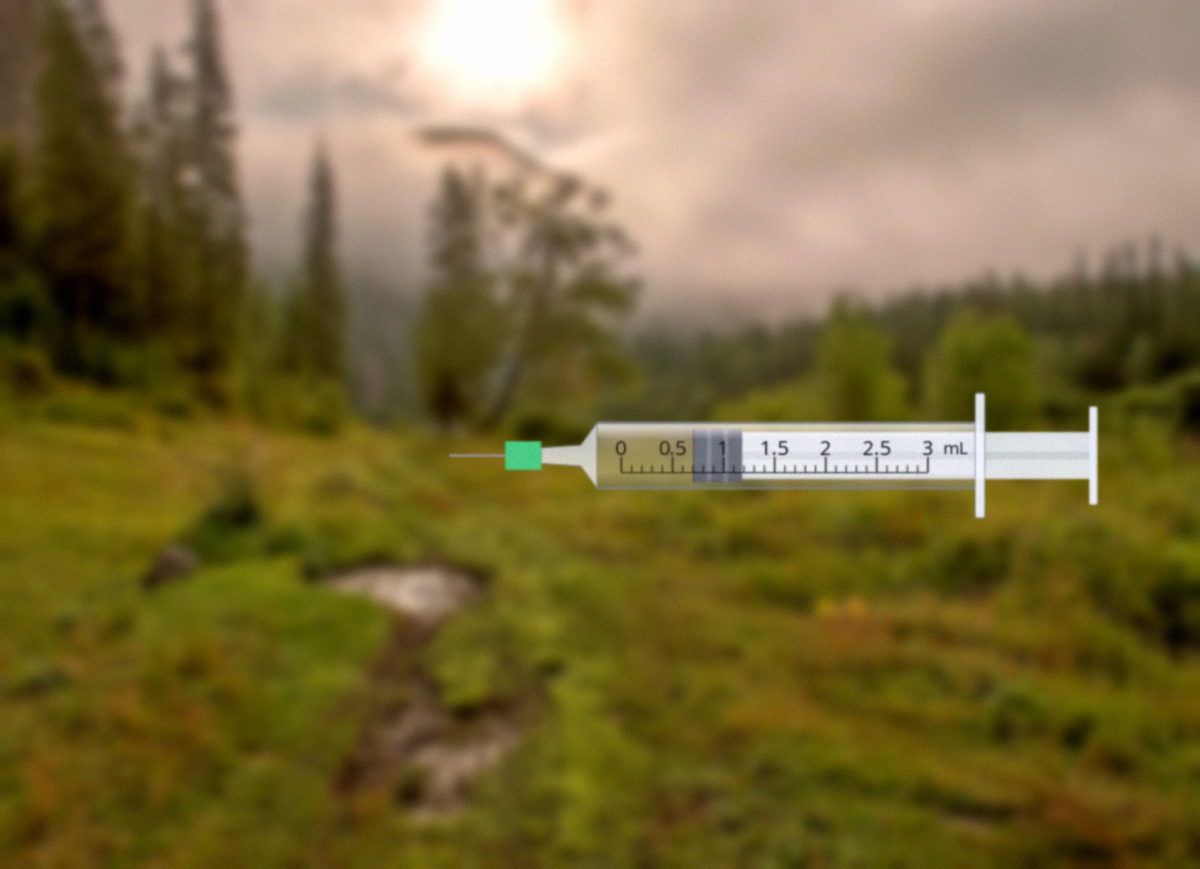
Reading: 0.7 mL
